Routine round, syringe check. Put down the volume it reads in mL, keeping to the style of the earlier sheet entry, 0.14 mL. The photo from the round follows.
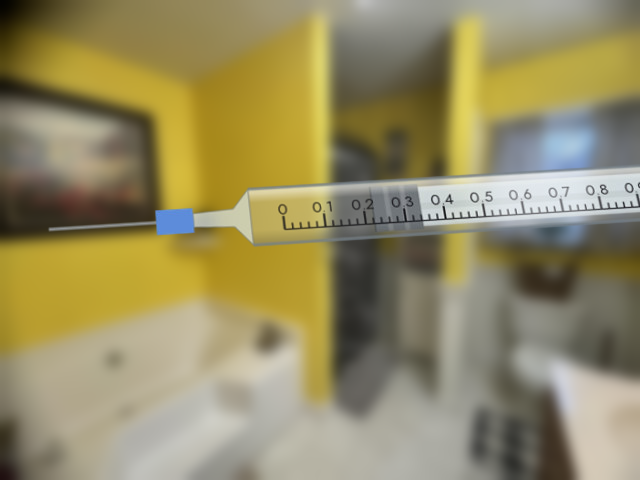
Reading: 0.22 mL
